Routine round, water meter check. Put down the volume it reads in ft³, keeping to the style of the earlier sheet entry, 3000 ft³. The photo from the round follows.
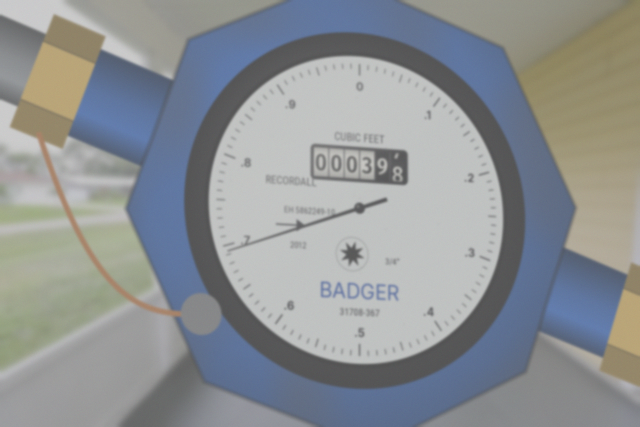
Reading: 397.69 ft³
